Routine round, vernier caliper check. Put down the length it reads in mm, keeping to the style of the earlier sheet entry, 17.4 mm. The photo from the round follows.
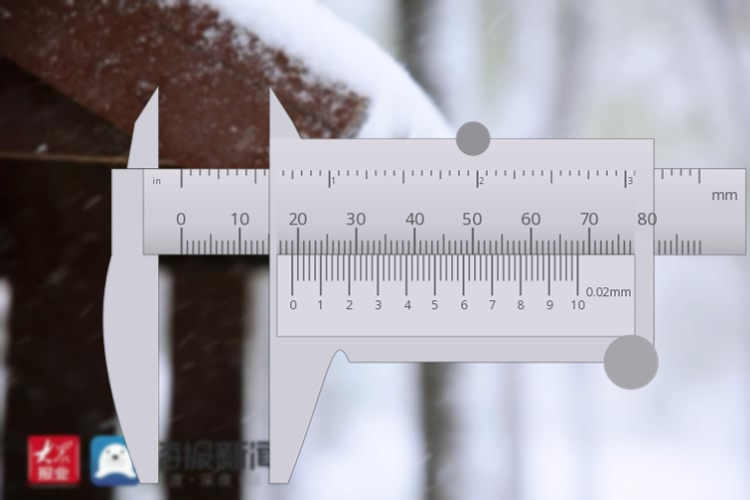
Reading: 19.0 mm
